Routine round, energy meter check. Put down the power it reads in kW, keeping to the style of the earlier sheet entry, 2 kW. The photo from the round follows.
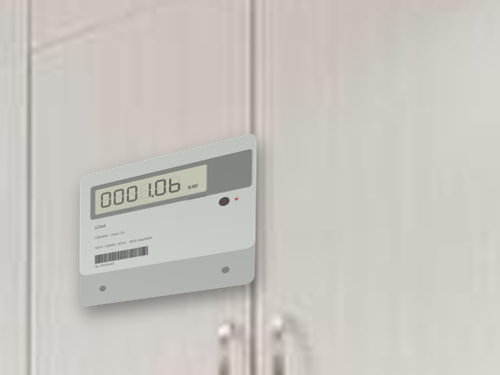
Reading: 1.06 kW
